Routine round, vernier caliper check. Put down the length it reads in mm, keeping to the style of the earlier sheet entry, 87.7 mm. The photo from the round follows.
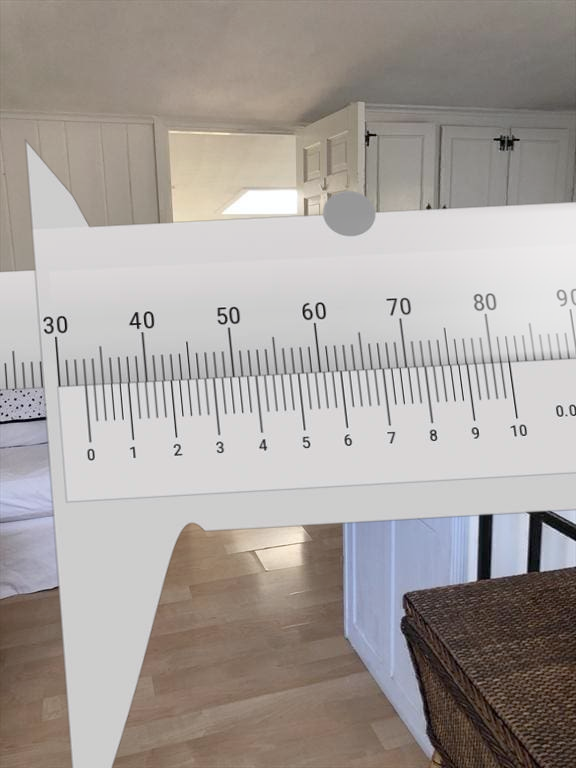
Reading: 33.0 mm
